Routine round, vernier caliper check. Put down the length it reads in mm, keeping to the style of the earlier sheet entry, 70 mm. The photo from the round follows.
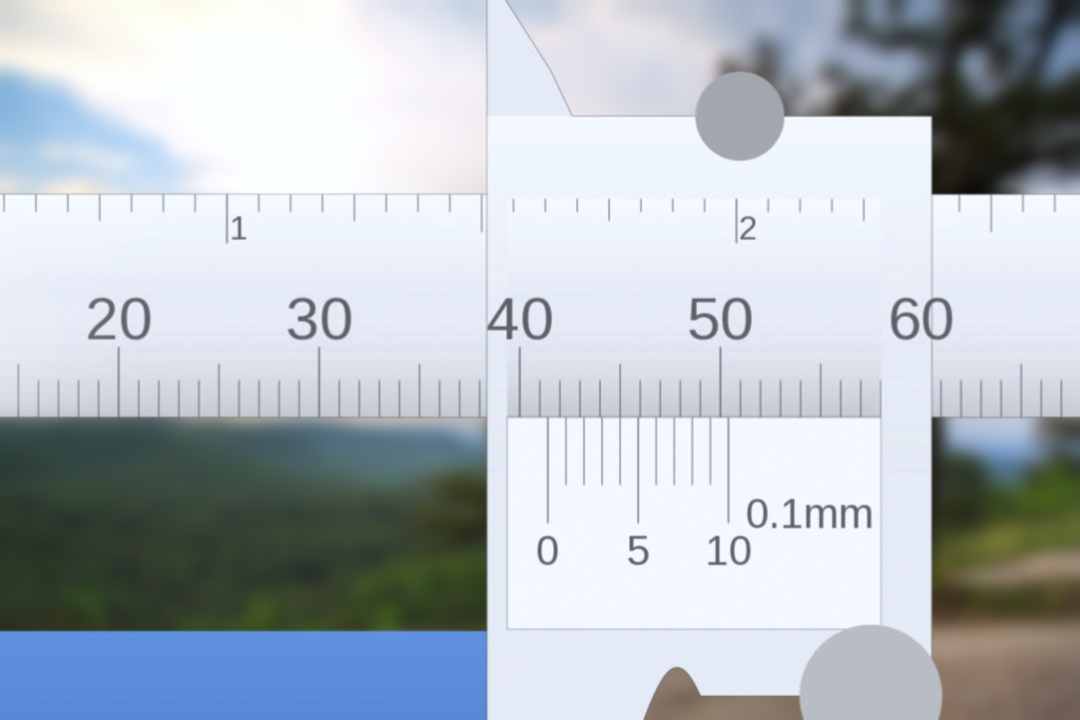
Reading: 41.4 mm
